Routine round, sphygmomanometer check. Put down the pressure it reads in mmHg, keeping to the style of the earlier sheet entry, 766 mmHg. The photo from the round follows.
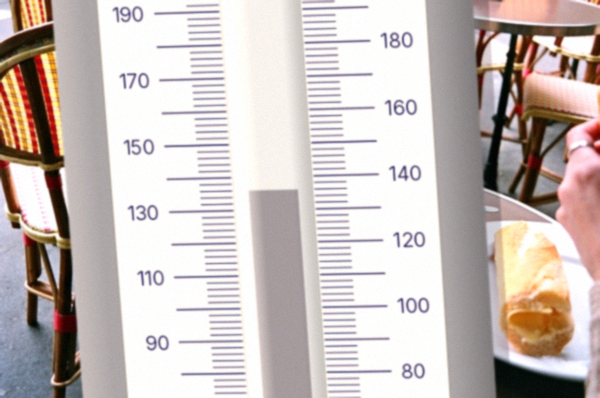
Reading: 136 mmHg
